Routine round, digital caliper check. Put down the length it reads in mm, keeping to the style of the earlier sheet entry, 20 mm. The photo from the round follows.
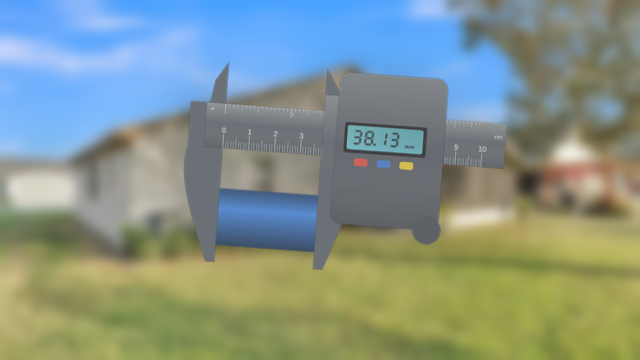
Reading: 38.13 mm
